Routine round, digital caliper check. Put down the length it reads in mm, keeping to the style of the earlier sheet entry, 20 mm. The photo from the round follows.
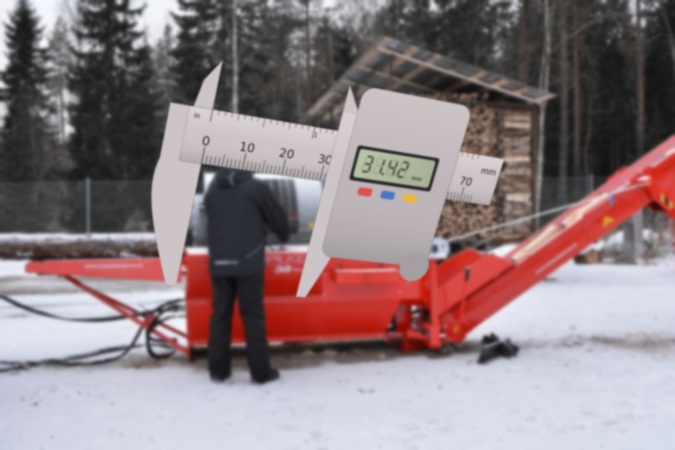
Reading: 31.42 mm
